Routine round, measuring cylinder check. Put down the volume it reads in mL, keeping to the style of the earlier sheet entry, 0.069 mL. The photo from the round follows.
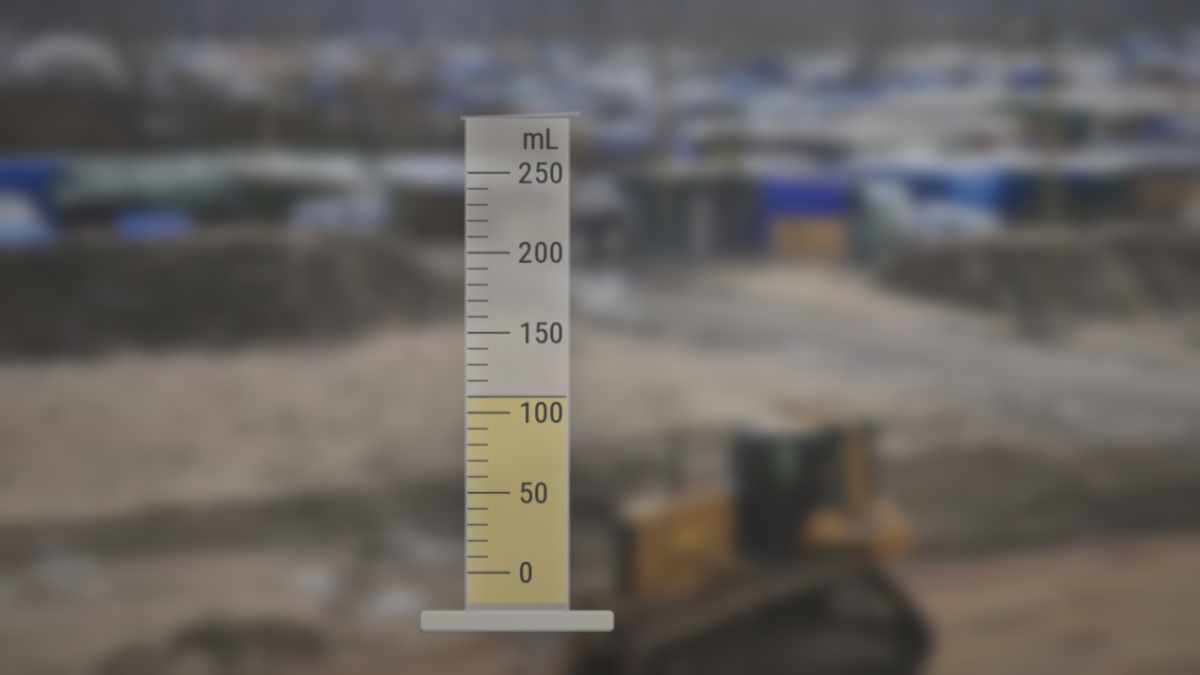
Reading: 110 mL
